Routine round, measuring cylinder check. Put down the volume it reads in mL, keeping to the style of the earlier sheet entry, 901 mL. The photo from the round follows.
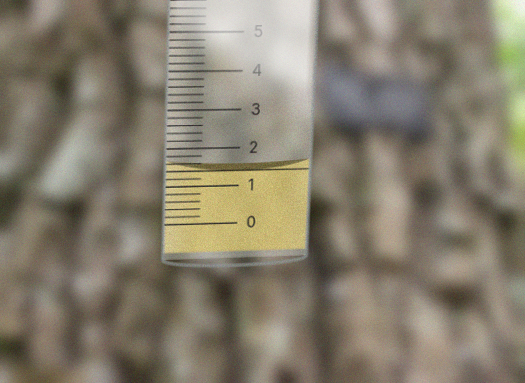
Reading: 1.4 mL
